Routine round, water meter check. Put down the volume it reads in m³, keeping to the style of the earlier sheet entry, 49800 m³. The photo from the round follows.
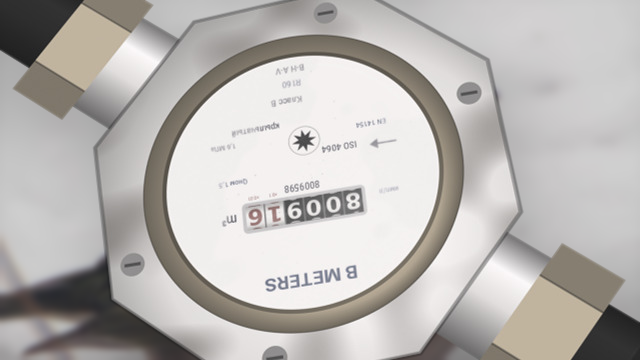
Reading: 8009.16 m³
